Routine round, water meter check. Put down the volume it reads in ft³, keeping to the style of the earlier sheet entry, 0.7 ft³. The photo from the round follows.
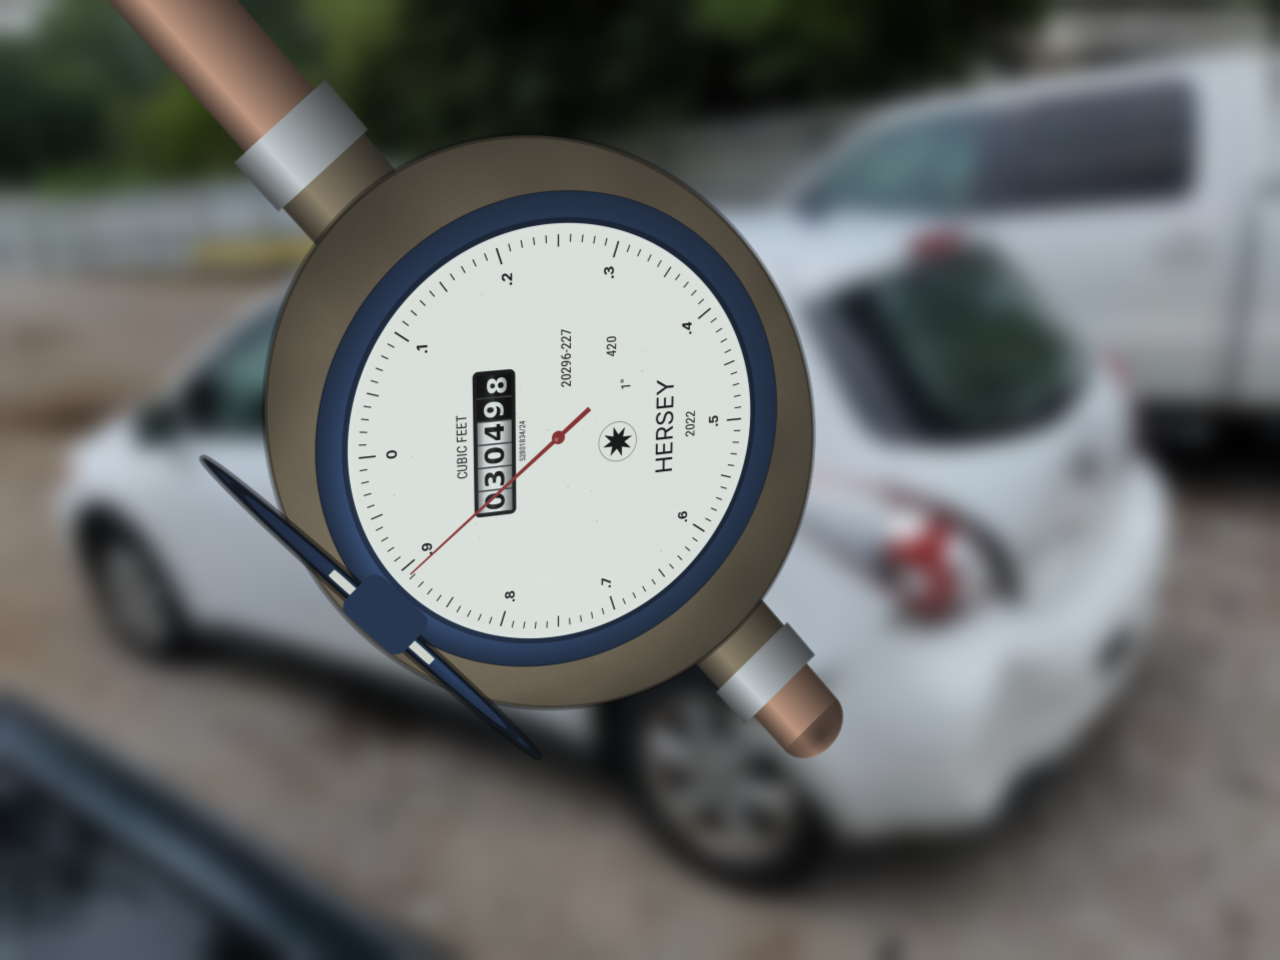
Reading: 30497.89 ft³
